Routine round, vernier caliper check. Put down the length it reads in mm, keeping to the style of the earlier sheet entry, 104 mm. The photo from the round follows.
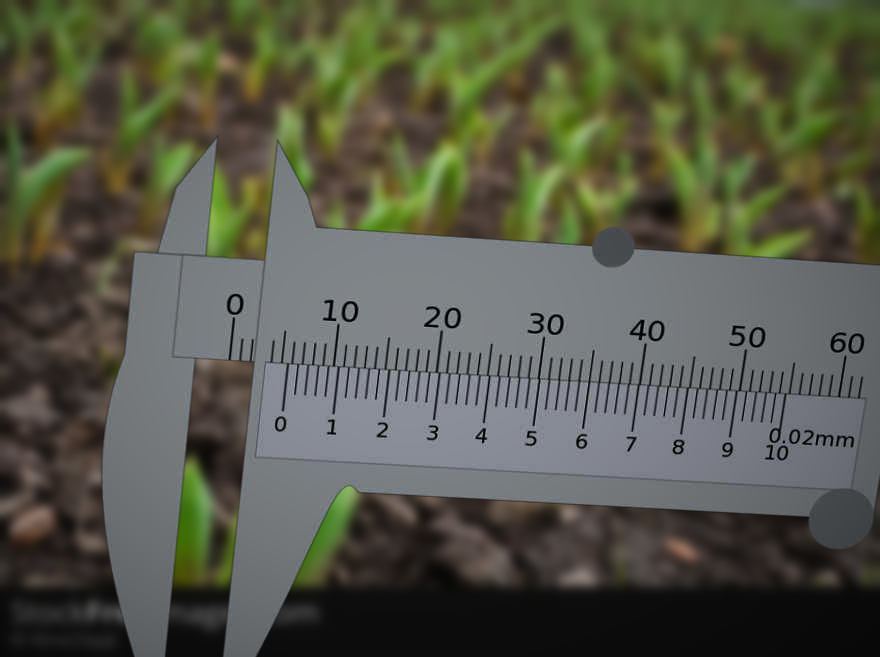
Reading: 5.6 mm
